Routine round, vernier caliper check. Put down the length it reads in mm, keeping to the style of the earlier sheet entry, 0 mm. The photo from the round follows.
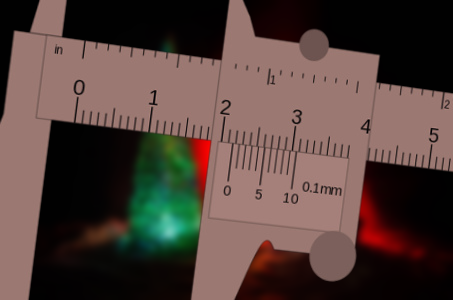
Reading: 21.6 mm
